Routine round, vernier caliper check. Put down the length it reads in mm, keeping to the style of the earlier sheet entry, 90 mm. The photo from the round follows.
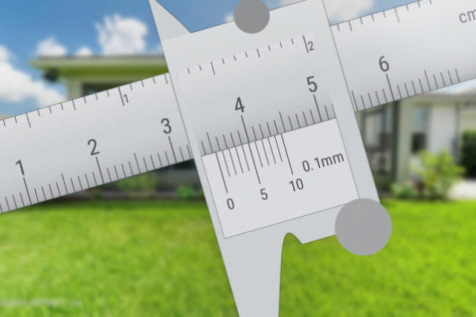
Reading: 35.4 mm
